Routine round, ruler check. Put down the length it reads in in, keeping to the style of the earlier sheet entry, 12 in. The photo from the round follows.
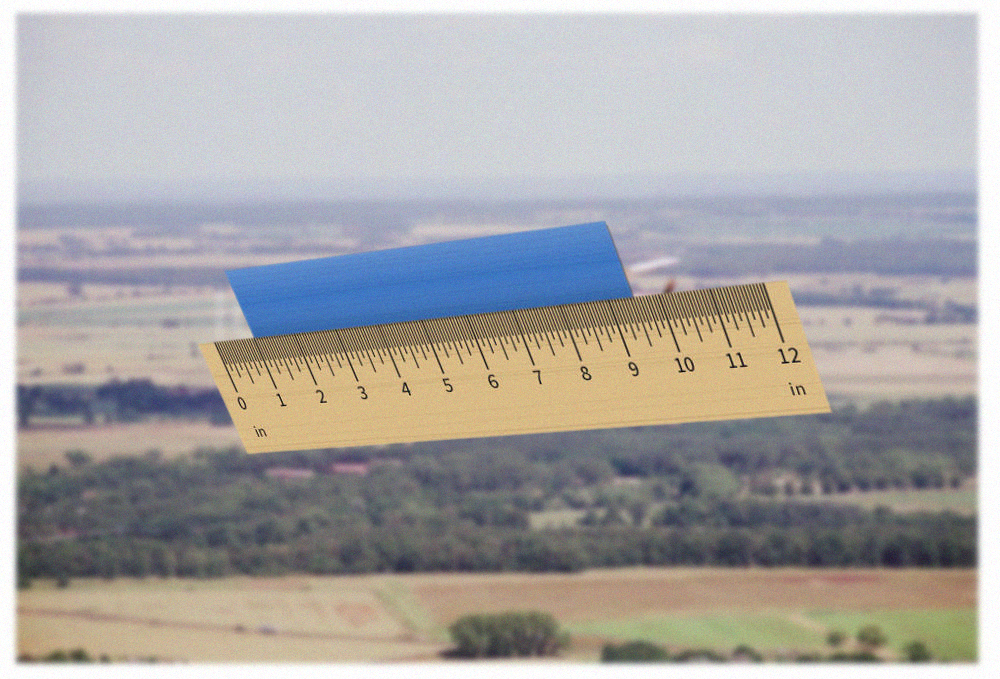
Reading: 8.5 in
